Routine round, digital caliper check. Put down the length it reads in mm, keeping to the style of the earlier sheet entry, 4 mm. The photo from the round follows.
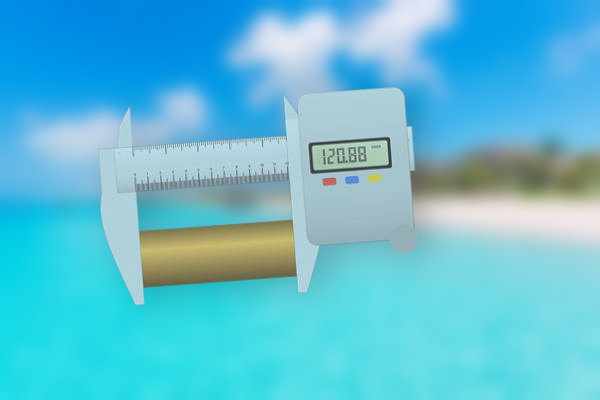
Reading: 120.88 mm
